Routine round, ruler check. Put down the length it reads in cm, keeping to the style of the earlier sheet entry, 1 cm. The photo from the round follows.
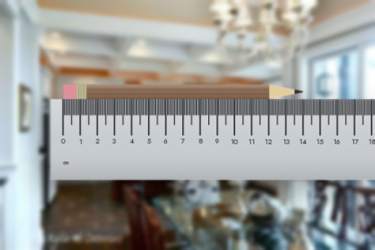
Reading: 14 cm
